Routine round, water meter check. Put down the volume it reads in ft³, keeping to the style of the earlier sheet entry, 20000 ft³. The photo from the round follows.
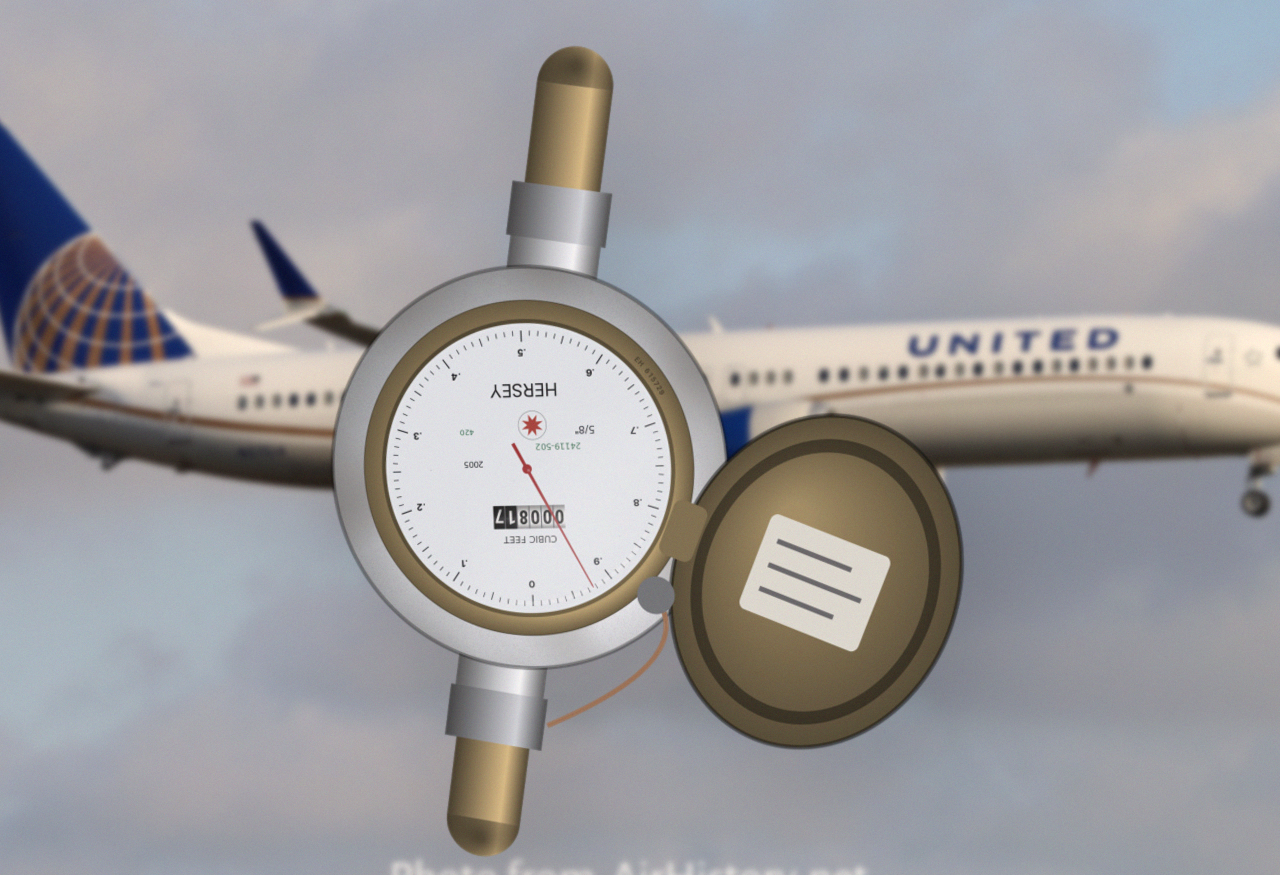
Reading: 816.92 ft³
